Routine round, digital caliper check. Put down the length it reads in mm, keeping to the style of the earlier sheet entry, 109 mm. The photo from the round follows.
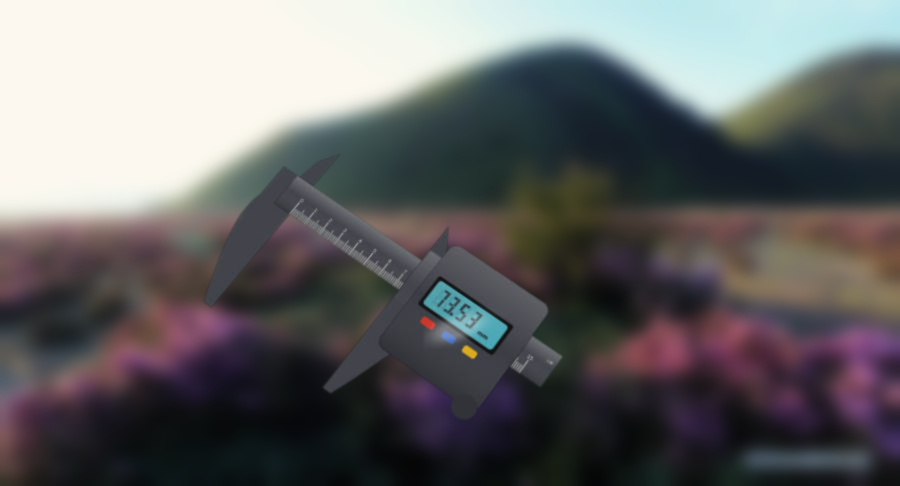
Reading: 73.53 mm
